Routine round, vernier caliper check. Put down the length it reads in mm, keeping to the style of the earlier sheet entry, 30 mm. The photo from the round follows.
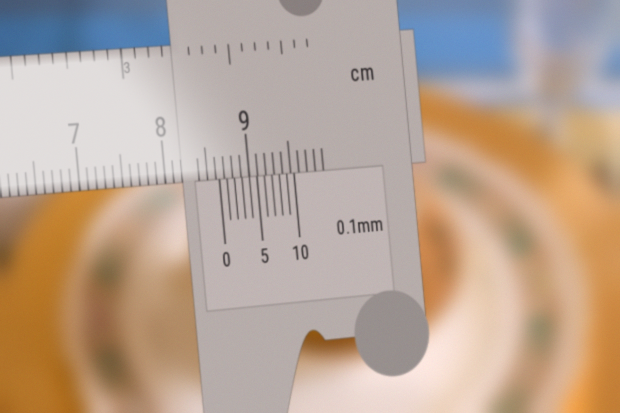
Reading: 86.4 mm
